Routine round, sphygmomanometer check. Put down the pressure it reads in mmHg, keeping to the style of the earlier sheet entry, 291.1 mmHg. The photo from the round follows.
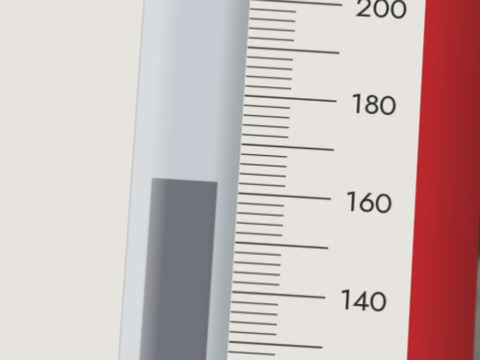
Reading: 162 mmHg
